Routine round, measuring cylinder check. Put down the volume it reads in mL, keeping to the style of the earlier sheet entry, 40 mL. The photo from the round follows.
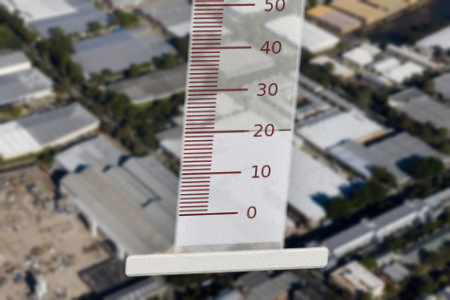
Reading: 20 mL
